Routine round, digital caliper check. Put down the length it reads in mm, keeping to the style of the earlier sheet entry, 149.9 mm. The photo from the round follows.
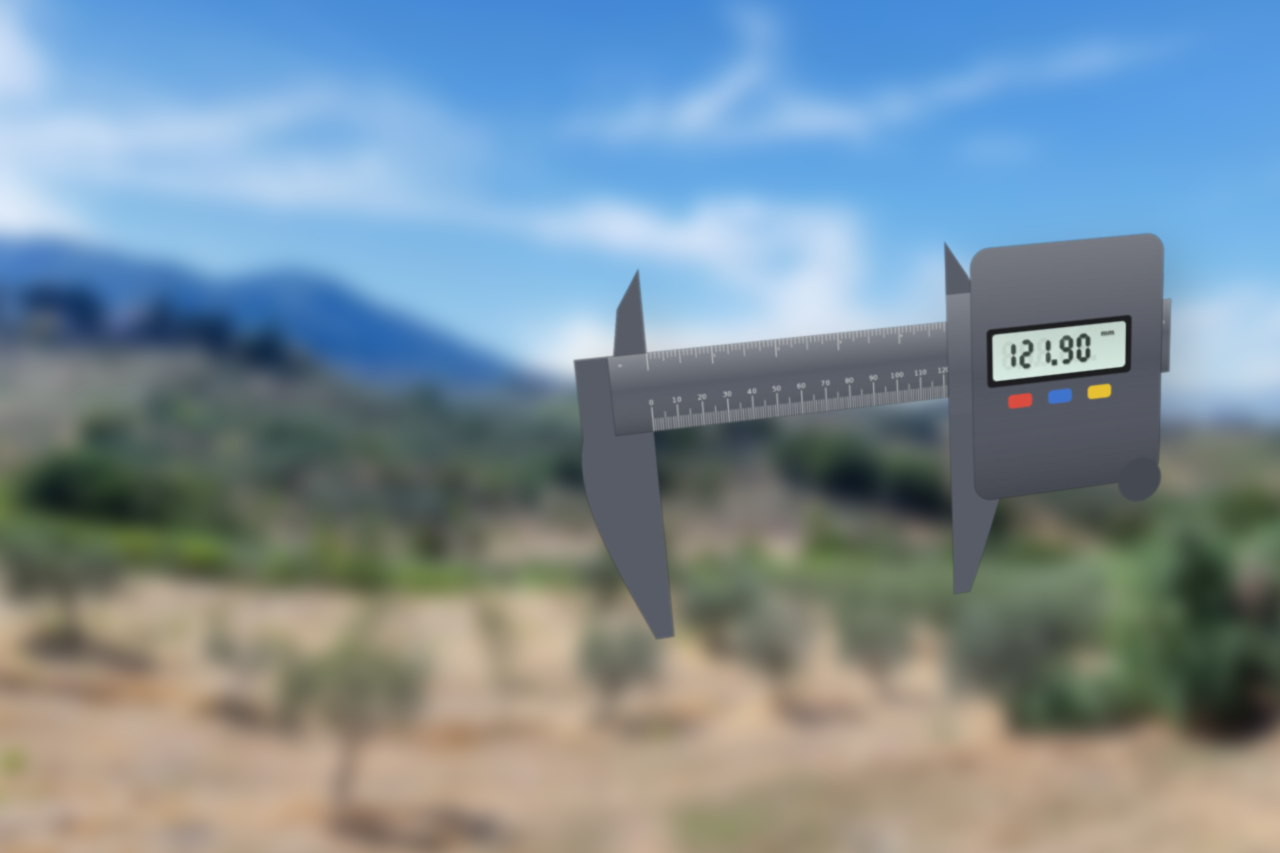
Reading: 121.90 mm
